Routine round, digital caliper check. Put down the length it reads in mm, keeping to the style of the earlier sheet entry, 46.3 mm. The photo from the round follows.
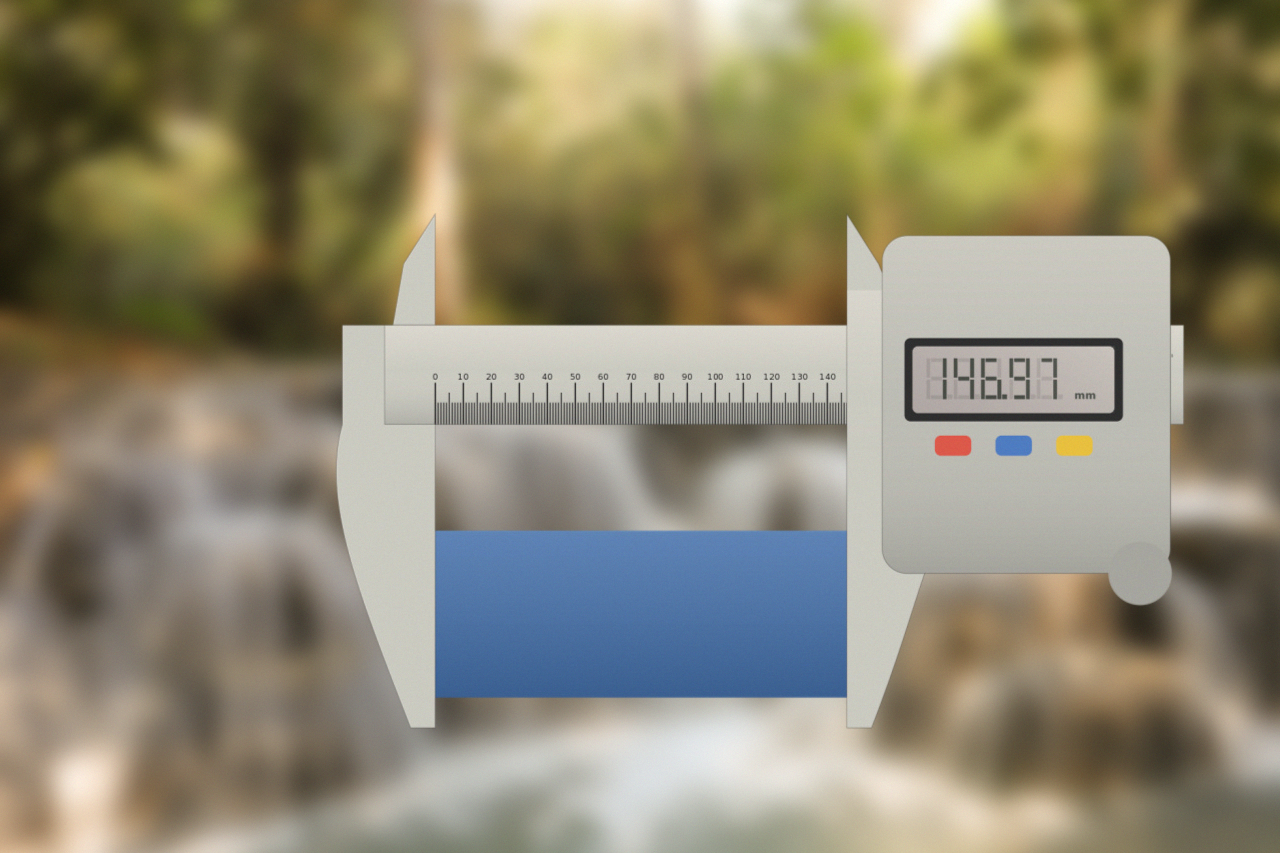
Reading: 146.97 mm
